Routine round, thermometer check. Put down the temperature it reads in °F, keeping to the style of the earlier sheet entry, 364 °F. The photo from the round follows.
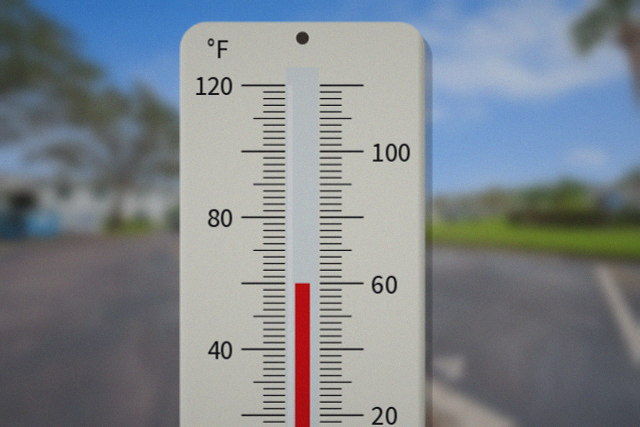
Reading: 60 °F
